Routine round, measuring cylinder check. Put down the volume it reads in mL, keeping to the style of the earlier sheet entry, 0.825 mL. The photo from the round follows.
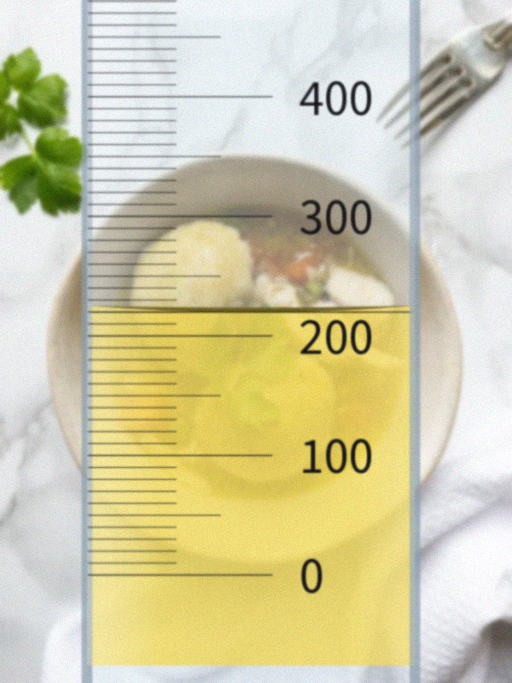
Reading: 220 mL
